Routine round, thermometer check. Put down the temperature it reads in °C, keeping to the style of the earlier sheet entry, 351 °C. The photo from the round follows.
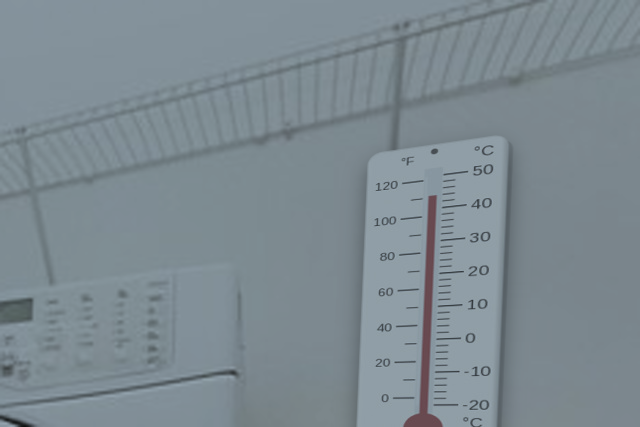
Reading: 44 °C
